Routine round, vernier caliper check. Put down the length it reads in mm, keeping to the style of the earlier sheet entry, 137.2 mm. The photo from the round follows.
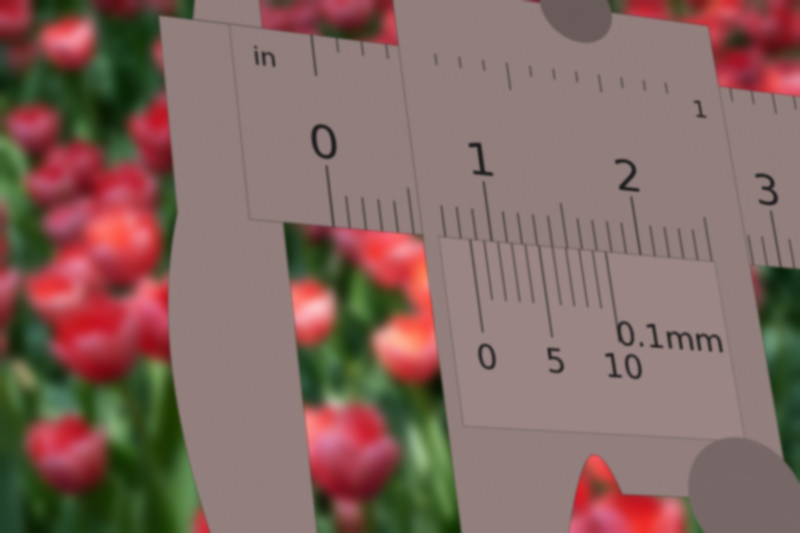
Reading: 8.6 mm
